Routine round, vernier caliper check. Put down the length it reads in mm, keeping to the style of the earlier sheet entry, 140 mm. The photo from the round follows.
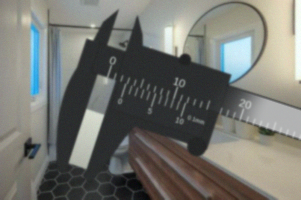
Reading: 2.8 mm
